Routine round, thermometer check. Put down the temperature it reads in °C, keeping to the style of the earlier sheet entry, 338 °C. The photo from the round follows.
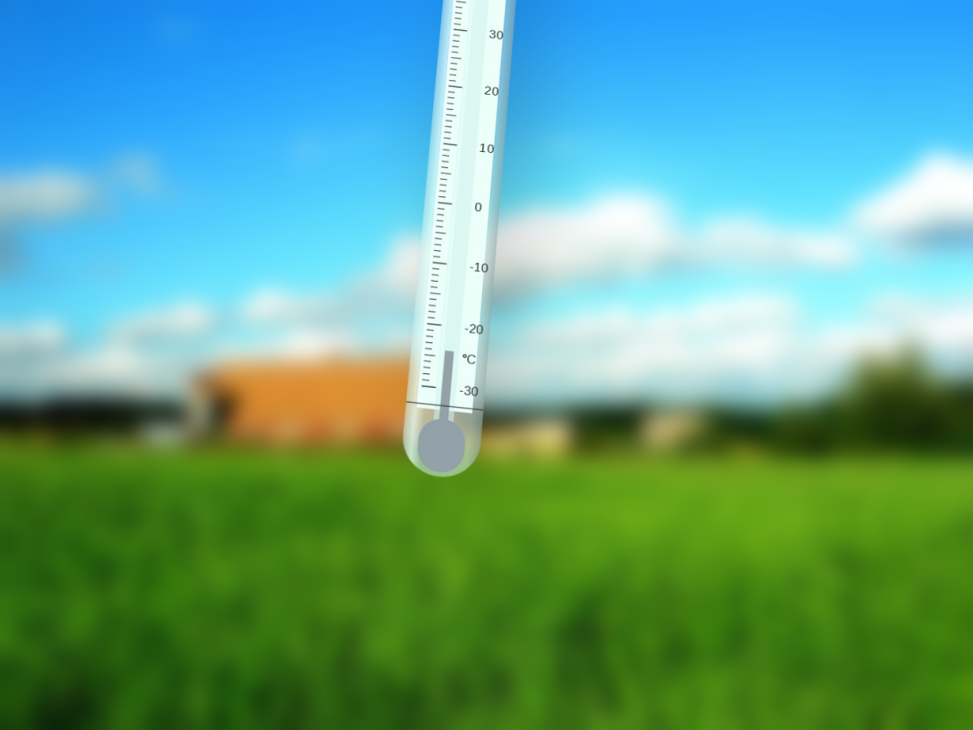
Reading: -24 °C
